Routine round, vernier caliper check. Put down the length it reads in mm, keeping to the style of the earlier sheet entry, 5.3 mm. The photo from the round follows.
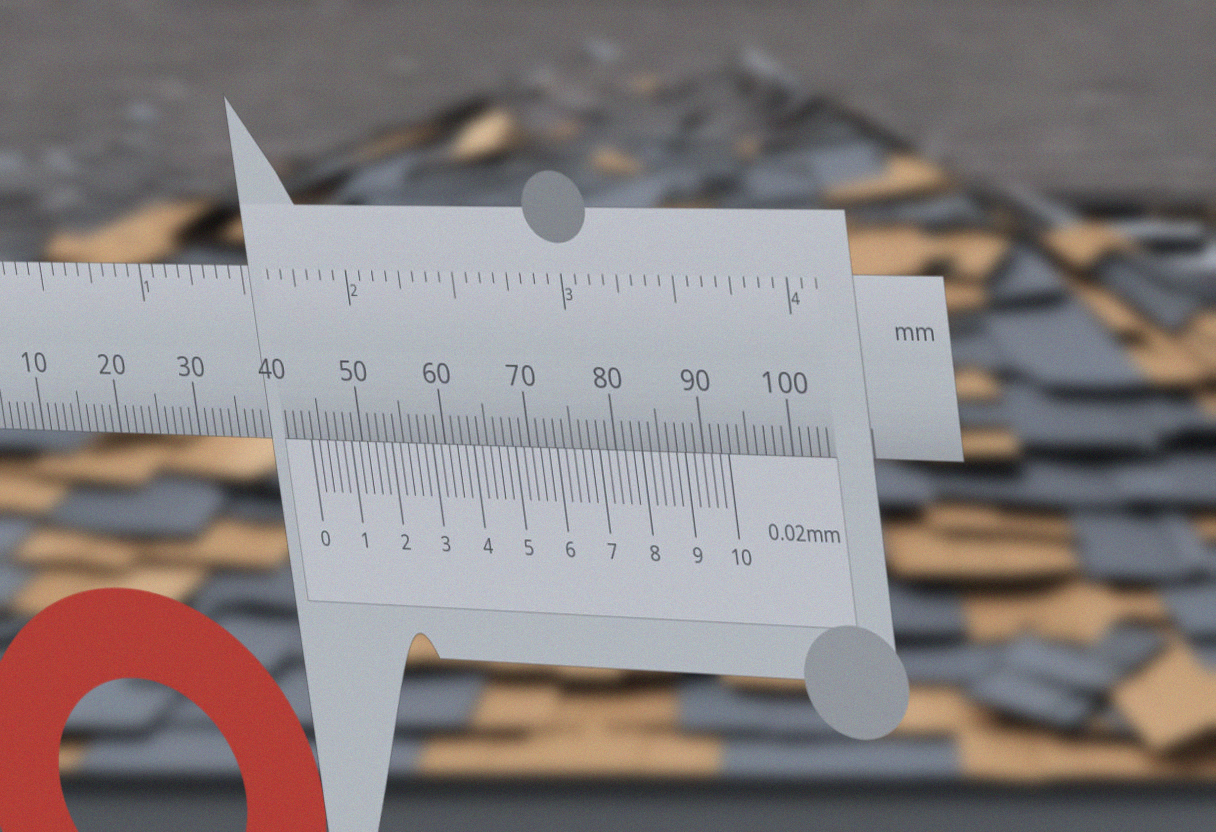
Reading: 43.8 mm
